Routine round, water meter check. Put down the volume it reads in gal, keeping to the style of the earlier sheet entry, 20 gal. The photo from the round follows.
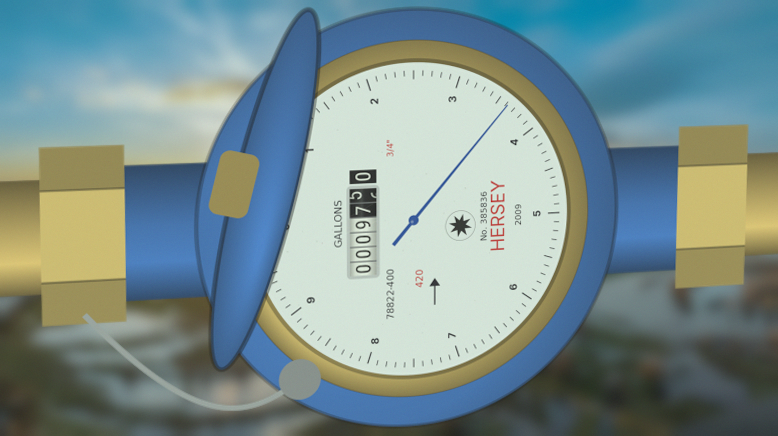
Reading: 9753.6 gal
